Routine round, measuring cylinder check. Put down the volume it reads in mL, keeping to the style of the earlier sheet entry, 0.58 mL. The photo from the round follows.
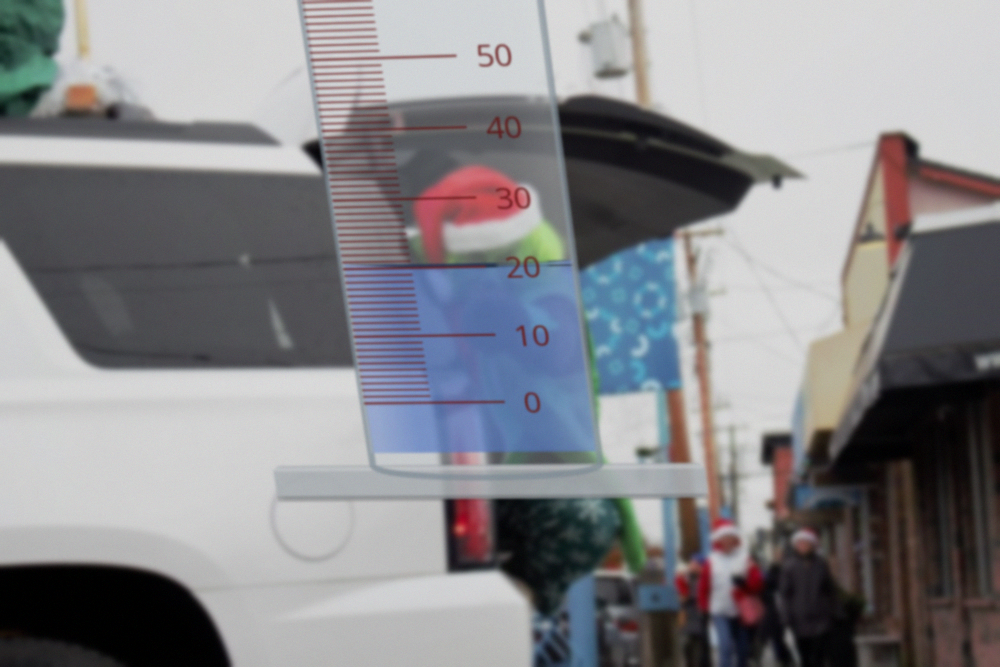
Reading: 20 mL
